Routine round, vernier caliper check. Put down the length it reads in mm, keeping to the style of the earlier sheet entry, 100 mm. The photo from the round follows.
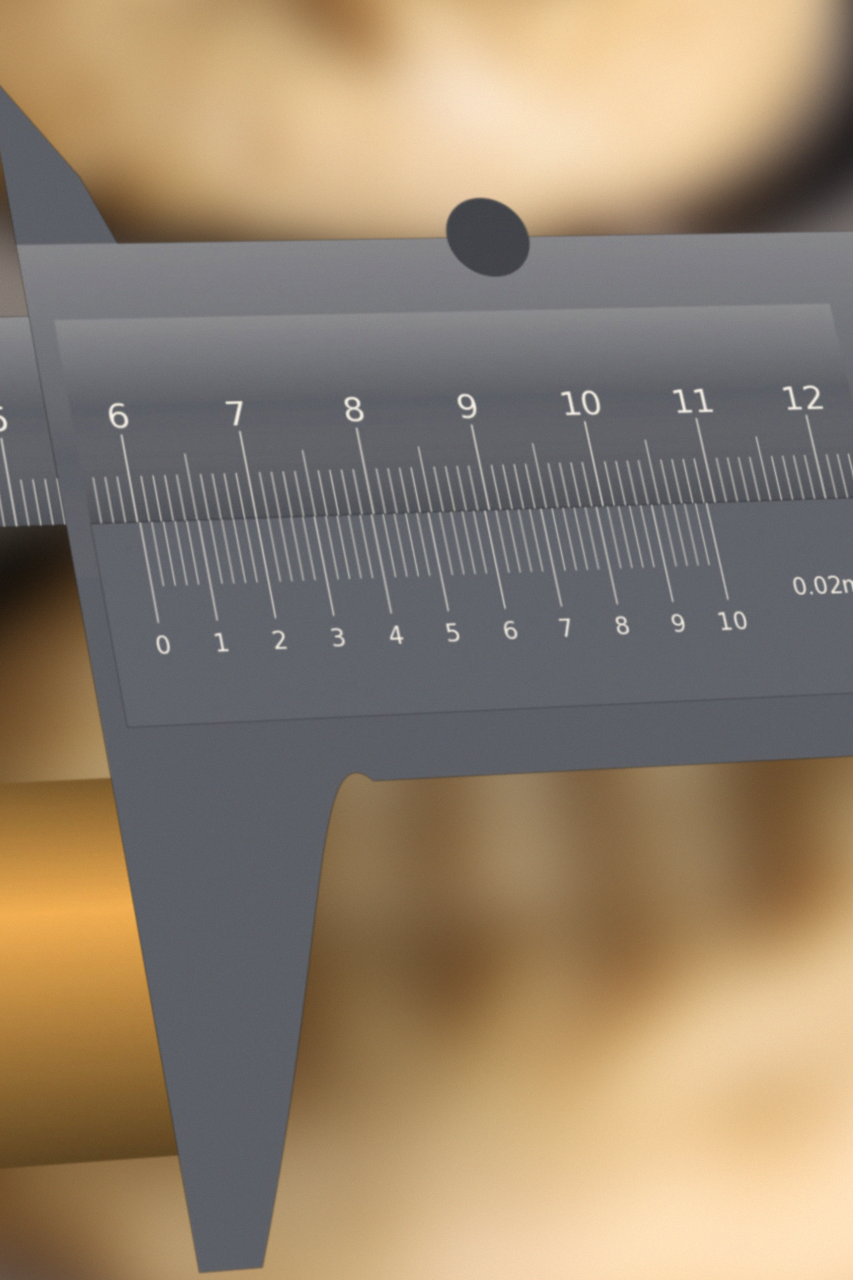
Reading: 60.2 mm
